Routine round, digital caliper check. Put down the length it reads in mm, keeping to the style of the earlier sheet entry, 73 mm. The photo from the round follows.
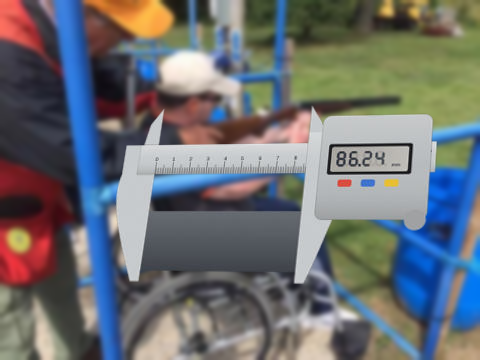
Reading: 86.24 mm
